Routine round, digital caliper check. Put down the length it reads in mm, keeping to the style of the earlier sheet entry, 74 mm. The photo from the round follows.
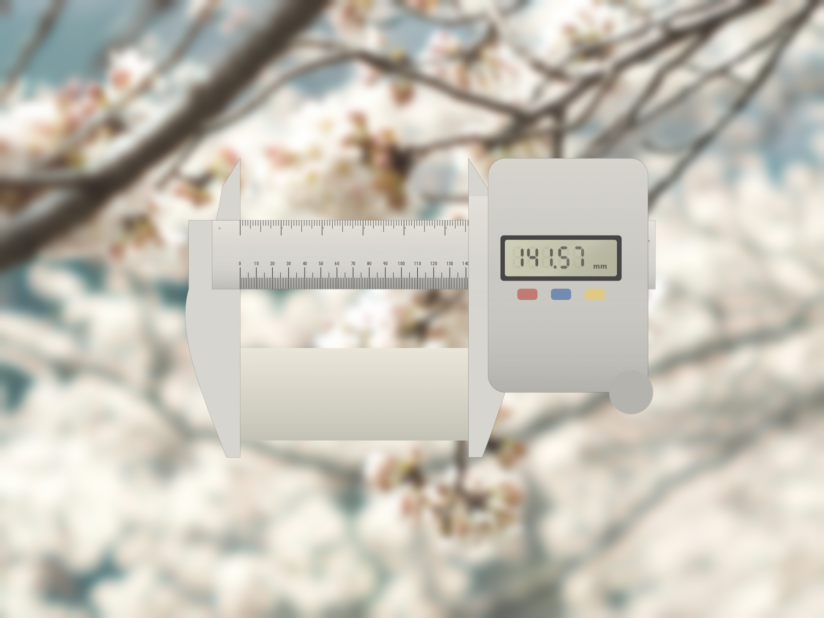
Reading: 141.57 mm
